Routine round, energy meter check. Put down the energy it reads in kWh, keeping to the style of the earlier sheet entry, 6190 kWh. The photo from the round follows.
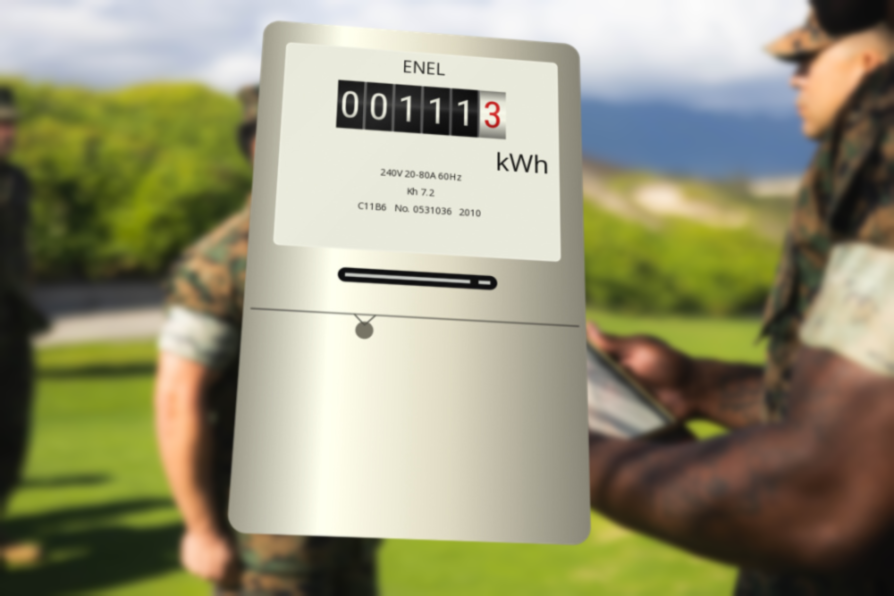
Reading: 111.3 kWh
